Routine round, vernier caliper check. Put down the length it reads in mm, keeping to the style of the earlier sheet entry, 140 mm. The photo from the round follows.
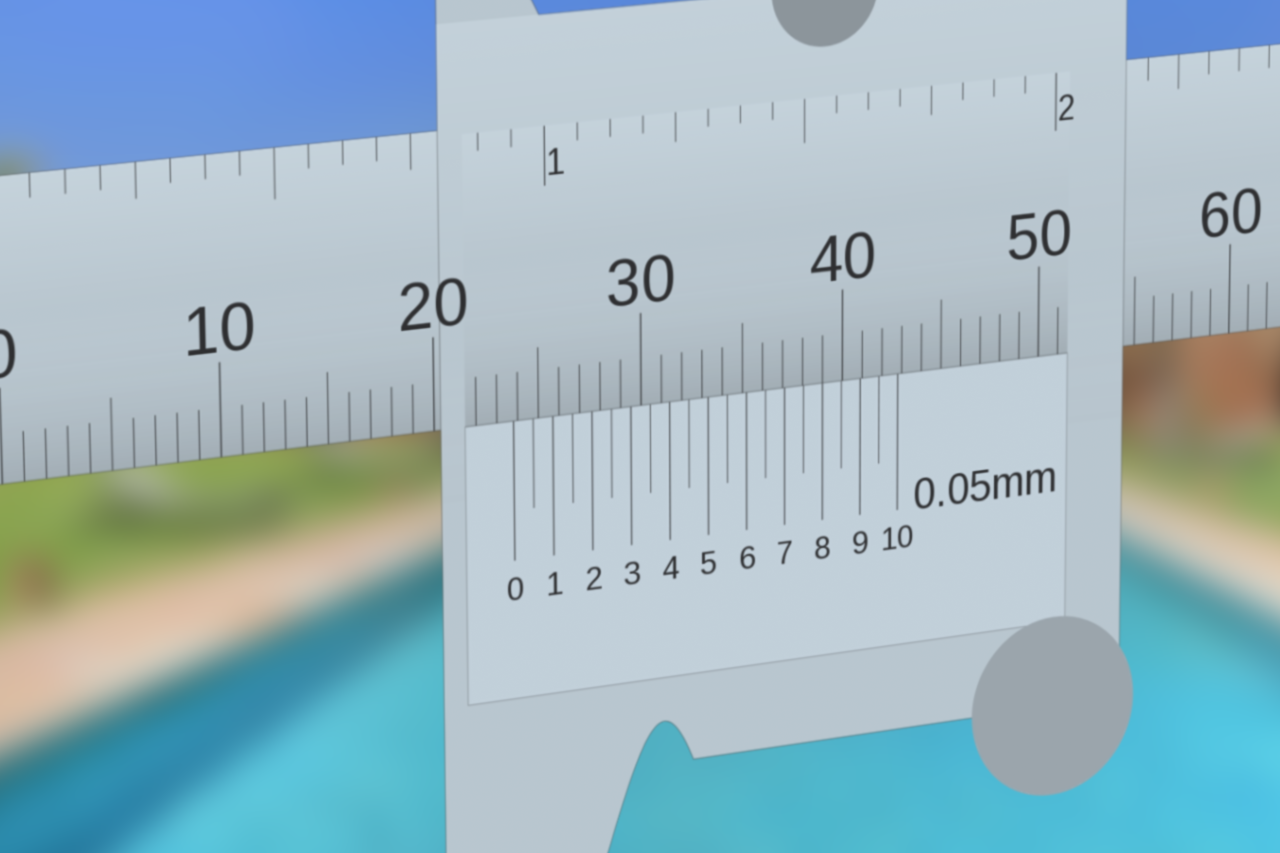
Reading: 23.8 mm
